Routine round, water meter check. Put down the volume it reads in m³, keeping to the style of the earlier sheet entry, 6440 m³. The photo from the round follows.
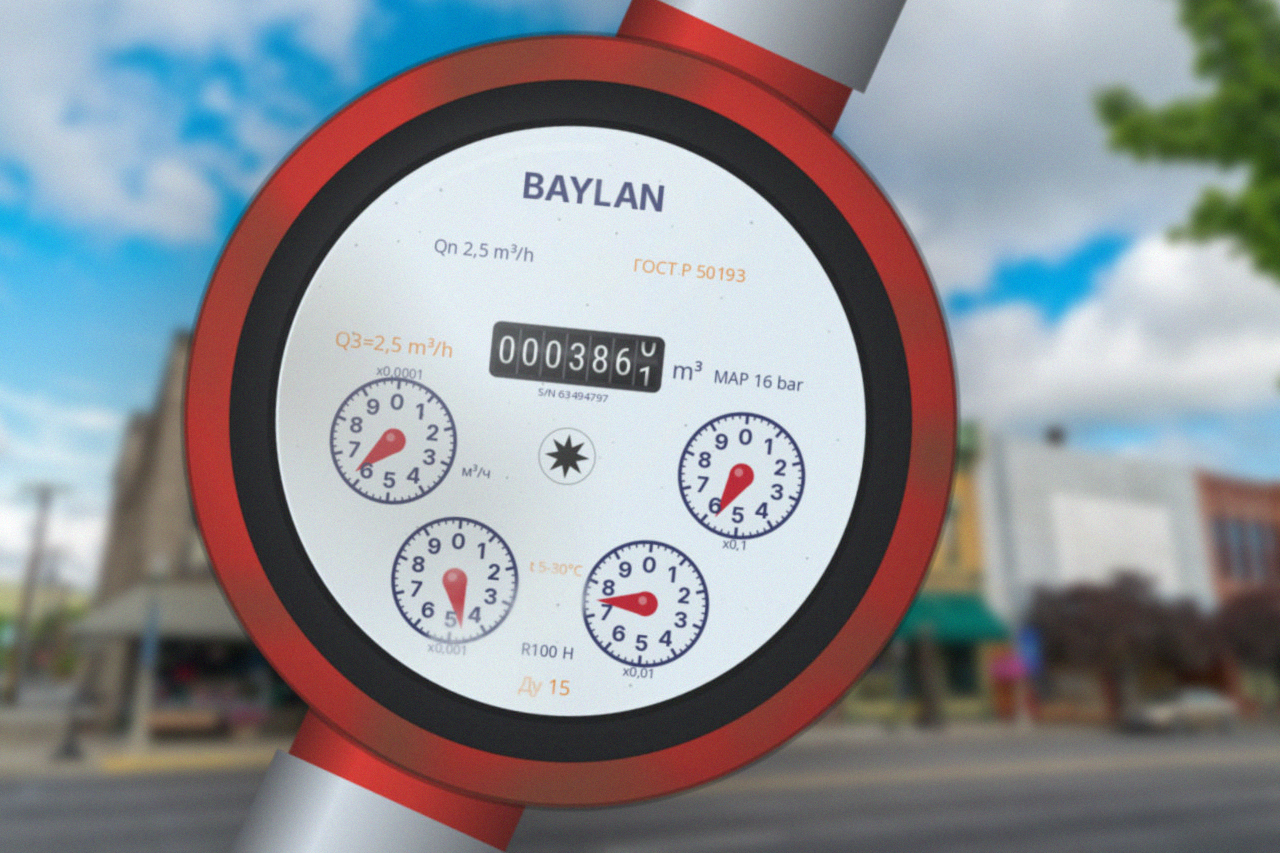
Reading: 3860.5746 m³
